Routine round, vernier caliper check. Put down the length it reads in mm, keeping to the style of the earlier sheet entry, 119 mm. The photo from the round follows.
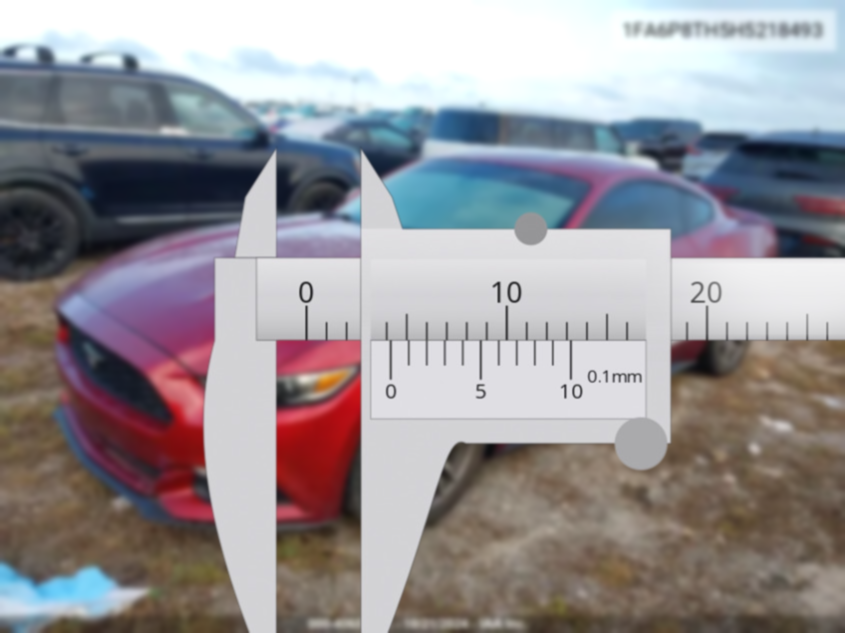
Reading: 4.2 mm
